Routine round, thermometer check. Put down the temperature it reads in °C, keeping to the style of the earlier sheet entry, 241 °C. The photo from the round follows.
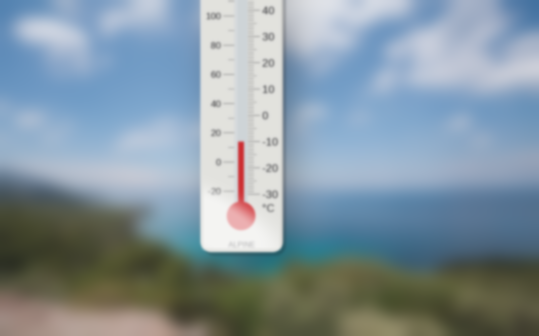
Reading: -10 °C
